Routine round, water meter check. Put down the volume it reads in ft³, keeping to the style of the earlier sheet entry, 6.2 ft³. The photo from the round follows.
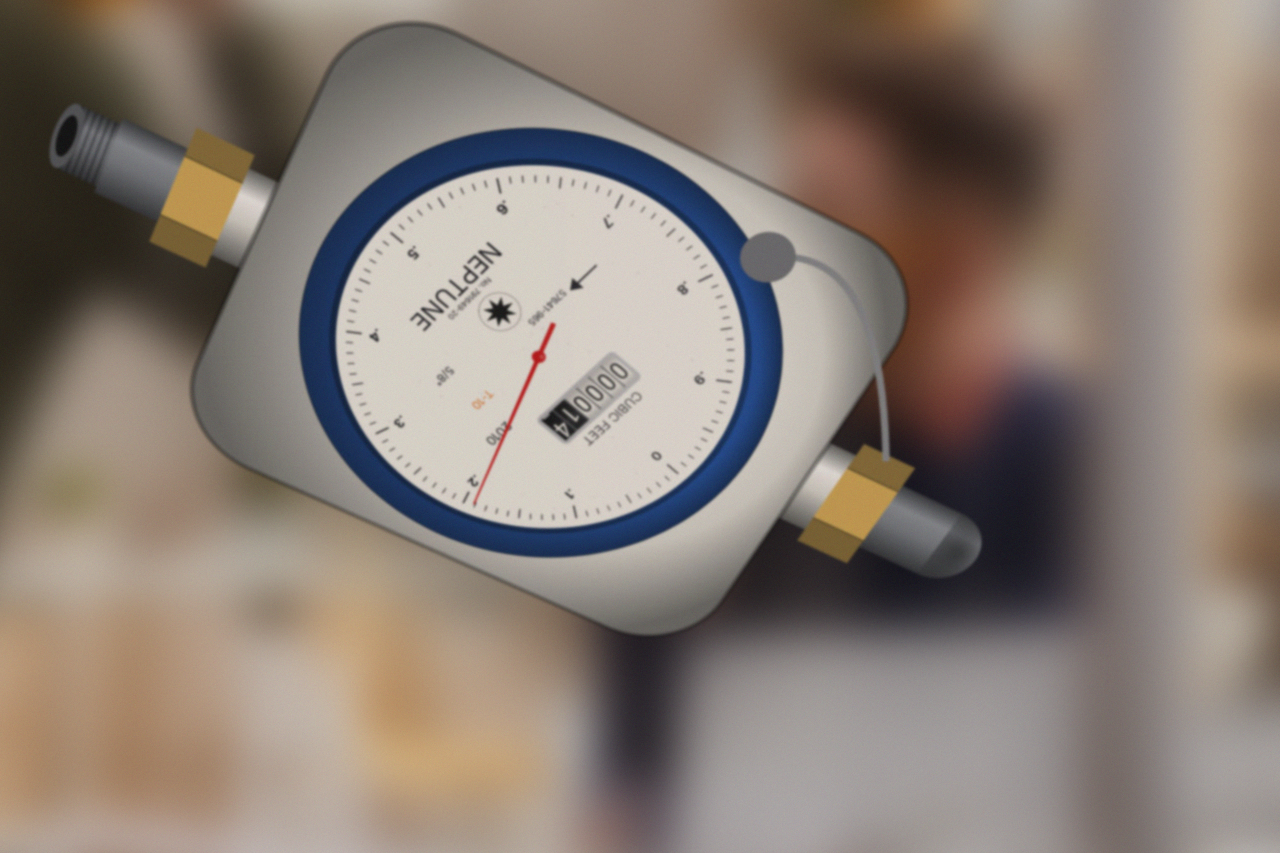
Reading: 14.19 ft³
